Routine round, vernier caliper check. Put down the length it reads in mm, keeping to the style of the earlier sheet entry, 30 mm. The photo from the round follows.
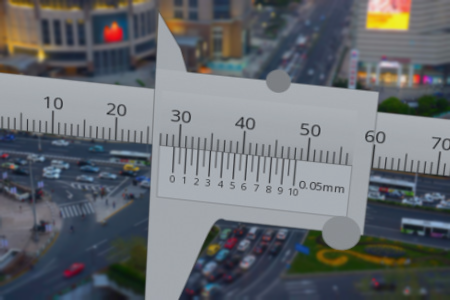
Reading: 29.2 mm
